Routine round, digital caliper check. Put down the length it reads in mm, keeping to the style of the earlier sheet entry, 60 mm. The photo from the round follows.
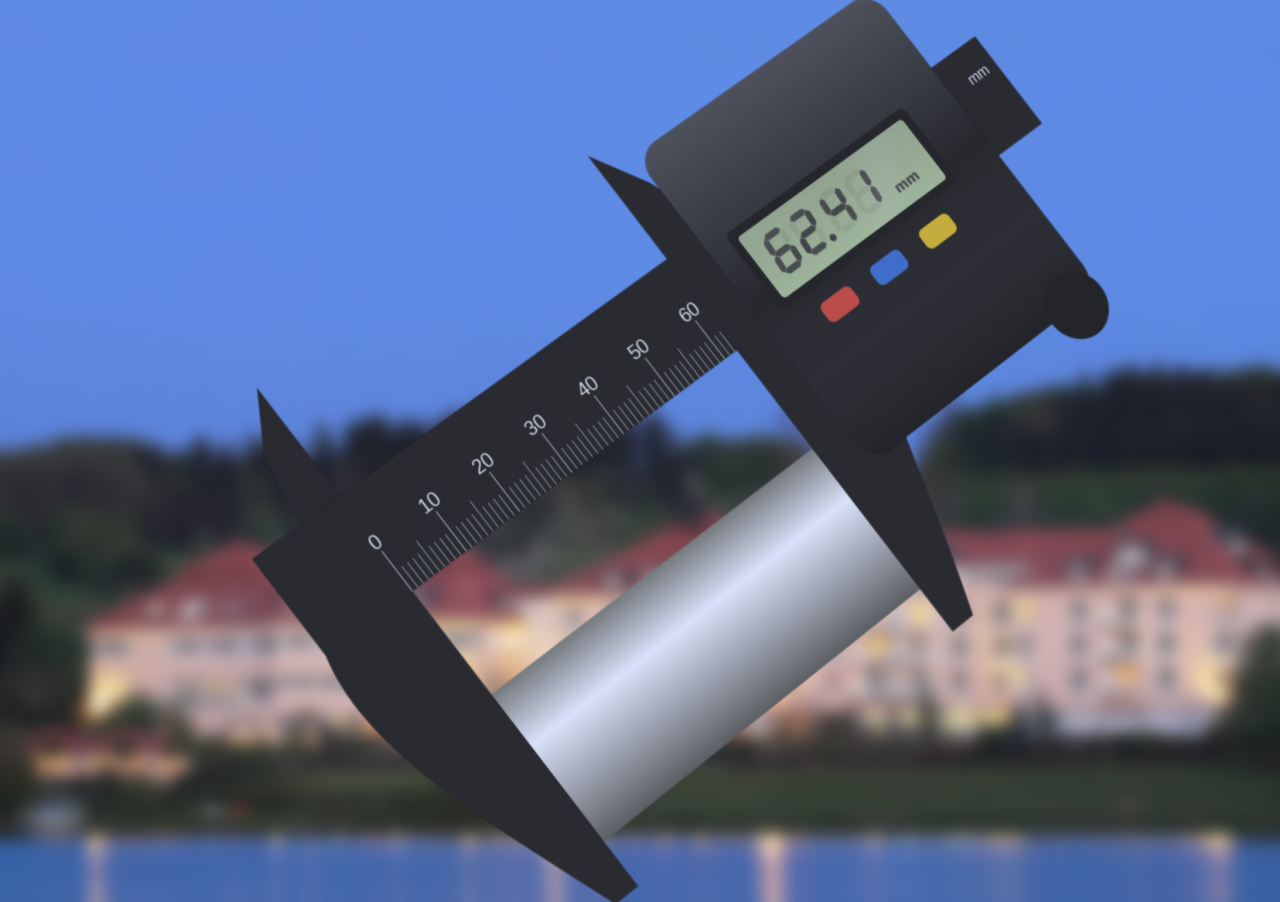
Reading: 62.41 mm
